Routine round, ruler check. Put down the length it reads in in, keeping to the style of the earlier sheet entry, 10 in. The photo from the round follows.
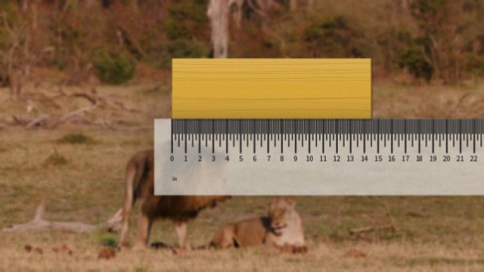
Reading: 14.5 in
